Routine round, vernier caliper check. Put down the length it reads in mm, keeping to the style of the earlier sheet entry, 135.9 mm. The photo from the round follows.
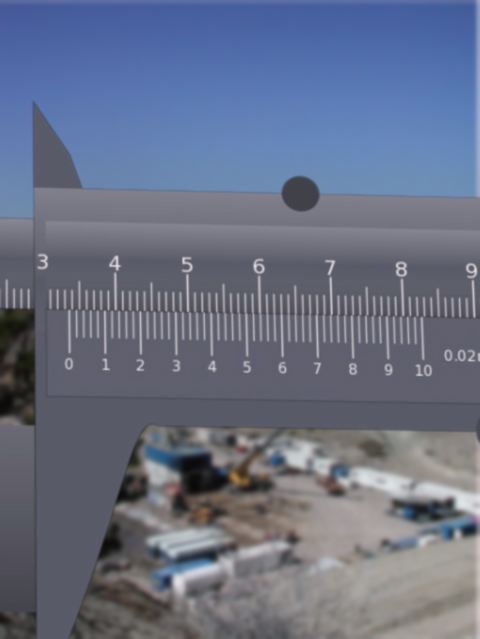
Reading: 33.6 mm
